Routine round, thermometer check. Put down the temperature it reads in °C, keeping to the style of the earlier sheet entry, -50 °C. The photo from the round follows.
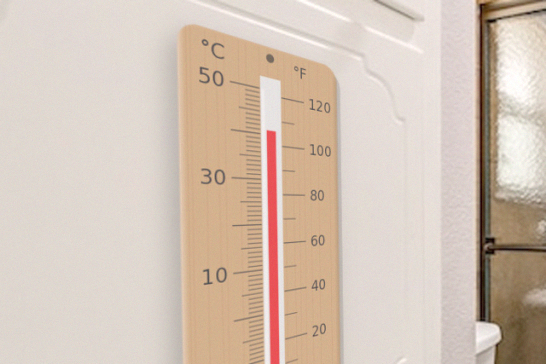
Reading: 41 °C
